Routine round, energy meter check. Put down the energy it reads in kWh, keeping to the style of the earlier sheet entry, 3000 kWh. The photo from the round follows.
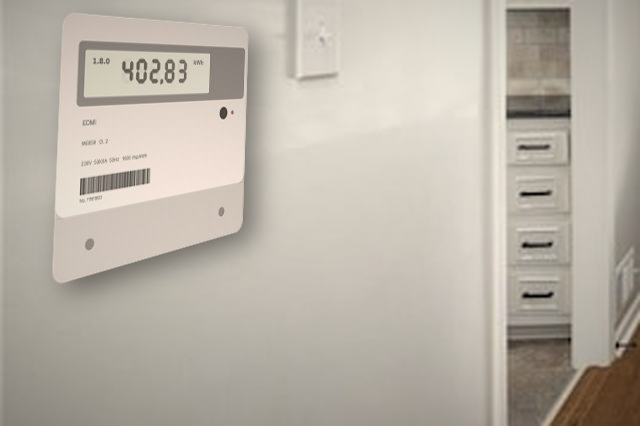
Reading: 402.83 kWh
